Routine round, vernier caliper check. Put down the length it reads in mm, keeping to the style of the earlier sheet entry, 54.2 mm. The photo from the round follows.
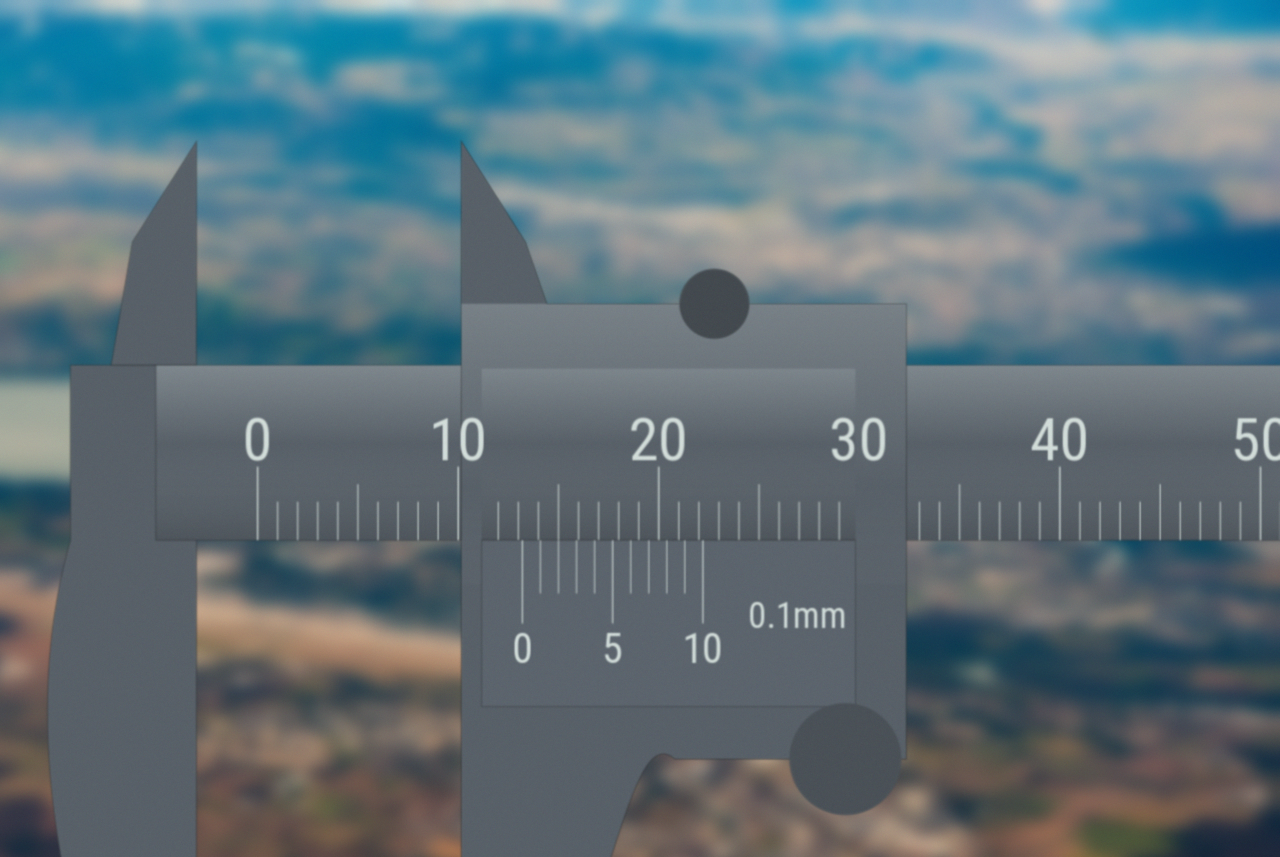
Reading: 13.2 mm
